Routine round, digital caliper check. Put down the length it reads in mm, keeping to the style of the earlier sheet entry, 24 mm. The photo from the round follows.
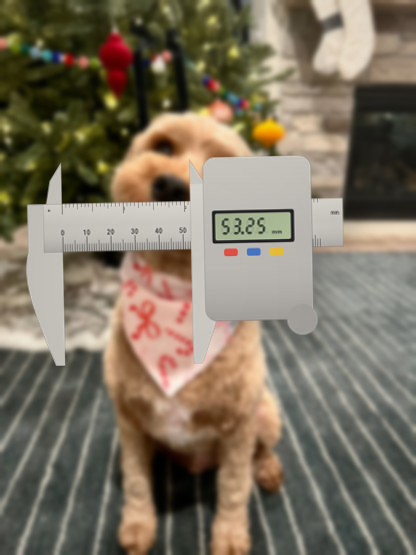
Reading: 53.25 mm
